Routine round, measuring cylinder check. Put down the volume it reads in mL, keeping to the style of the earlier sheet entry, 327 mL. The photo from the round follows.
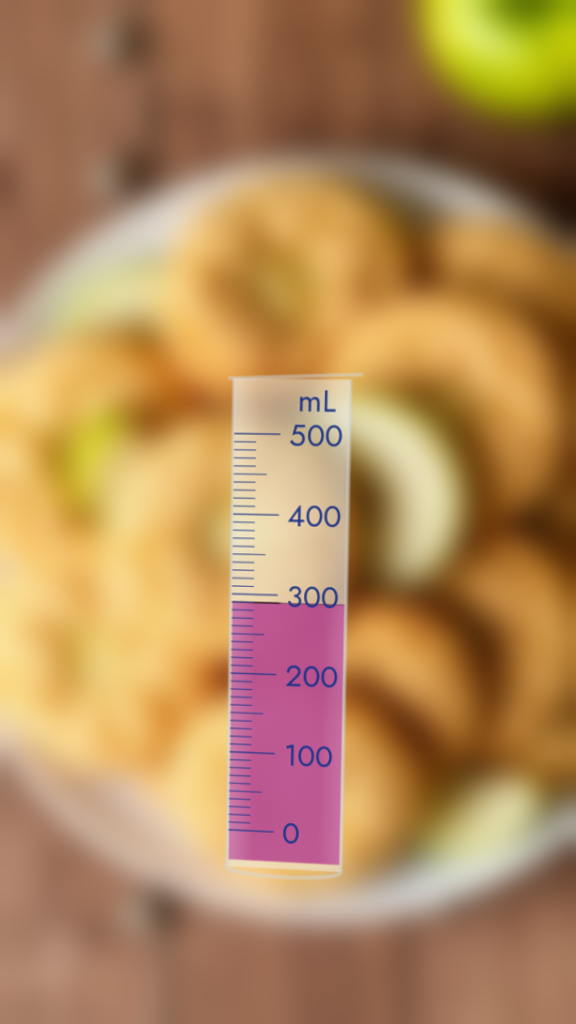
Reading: 290 mL
